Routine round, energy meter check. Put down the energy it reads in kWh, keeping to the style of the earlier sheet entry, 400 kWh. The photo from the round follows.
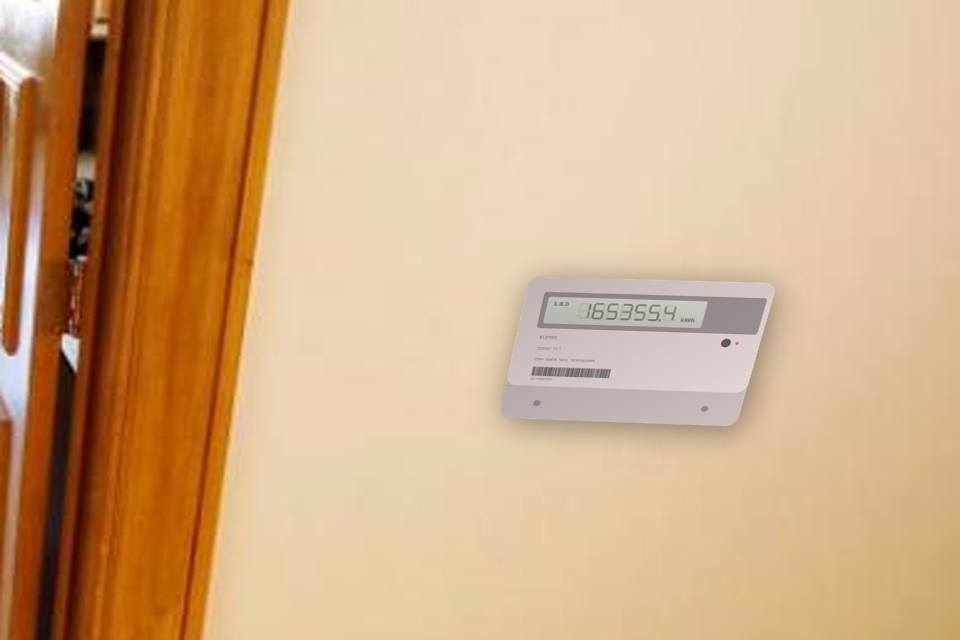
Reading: 165355.4 kWh
